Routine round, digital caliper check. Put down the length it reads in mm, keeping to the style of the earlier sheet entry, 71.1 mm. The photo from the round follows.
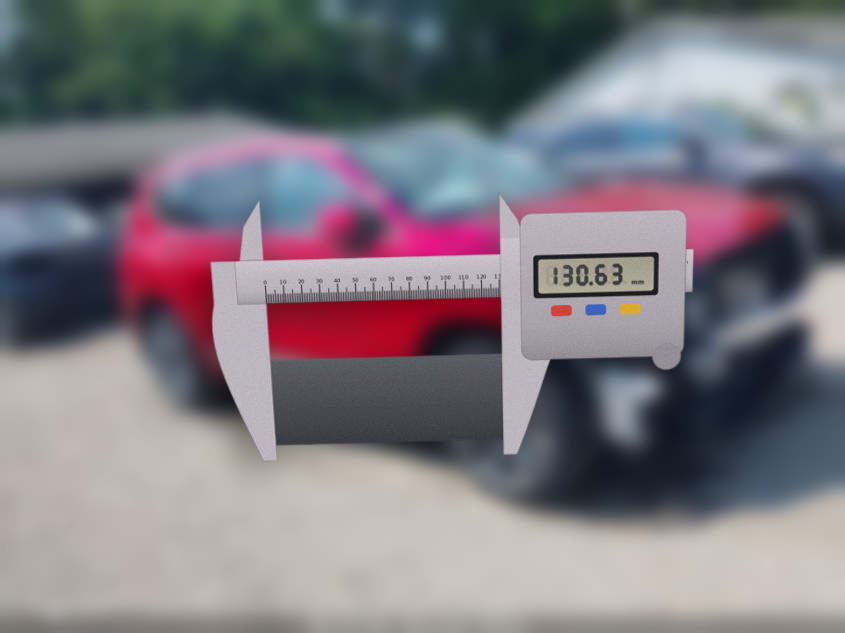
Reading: 130.63 mm
